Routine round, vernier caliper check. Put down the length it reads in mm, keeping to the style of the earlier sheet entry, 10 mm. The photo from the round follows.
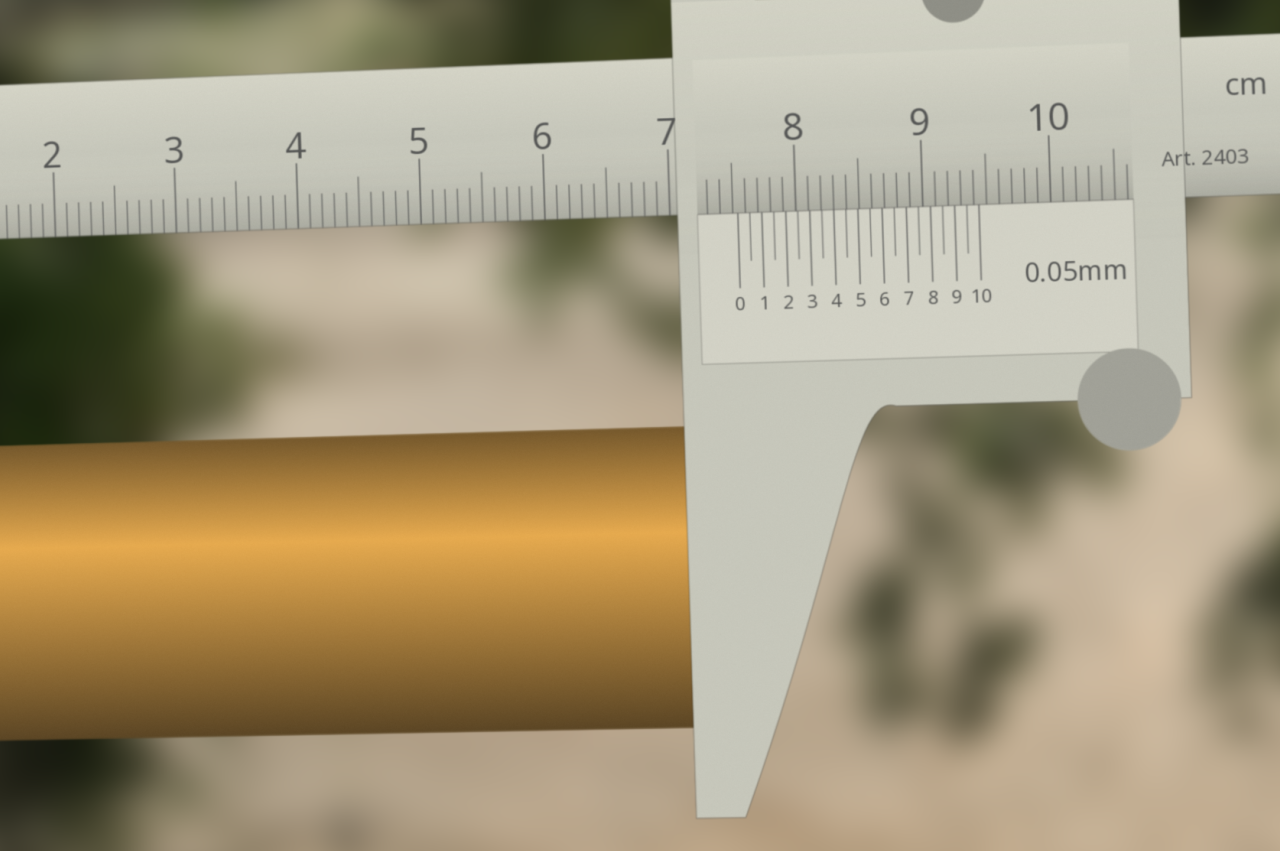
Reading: 75.4 mm
